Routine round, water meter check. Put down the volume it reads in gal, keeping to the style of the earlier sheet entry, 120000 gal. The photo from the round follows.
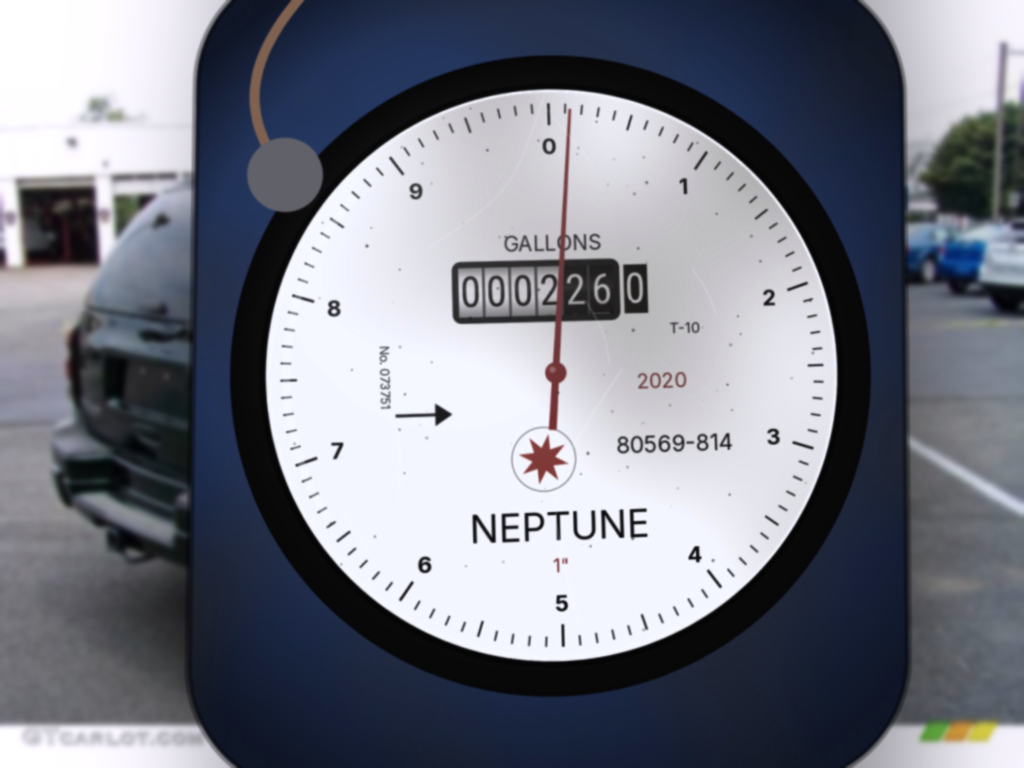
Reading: 2260.1 gal
